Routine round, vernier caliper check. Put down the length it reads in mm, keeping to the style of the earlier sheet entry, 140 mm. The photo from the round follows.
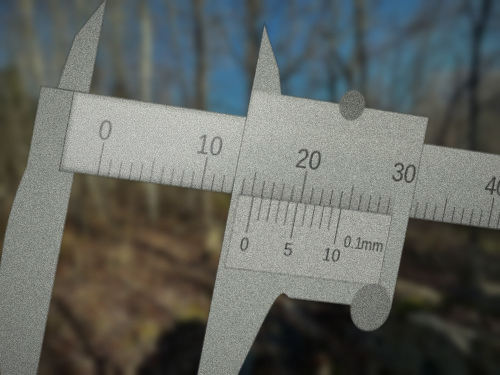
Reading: 15.2 mm
